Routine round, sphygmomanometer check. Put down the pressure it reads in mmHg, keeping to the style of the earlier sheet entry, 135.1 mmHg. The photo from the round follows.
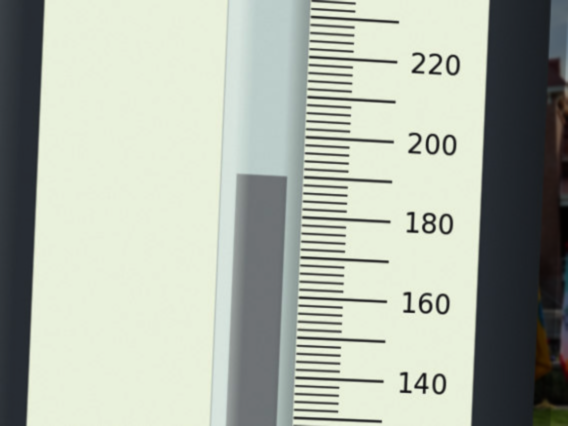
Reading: 190 mmHg
